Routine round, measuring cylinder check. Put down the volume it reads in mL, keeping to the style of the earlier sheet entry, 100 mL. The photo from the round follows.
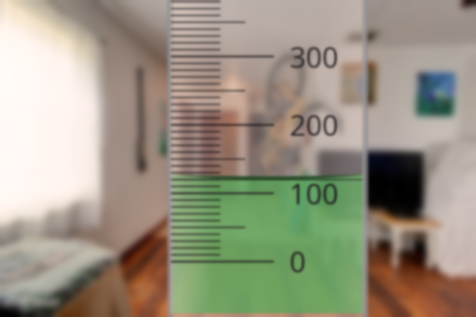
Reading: 120 mL
